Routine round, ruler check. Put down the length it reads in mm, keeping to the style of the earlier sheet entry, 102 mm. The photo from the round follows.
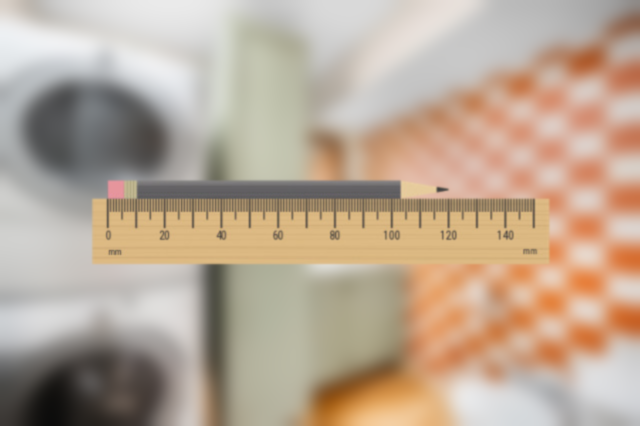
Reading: 120 mm
